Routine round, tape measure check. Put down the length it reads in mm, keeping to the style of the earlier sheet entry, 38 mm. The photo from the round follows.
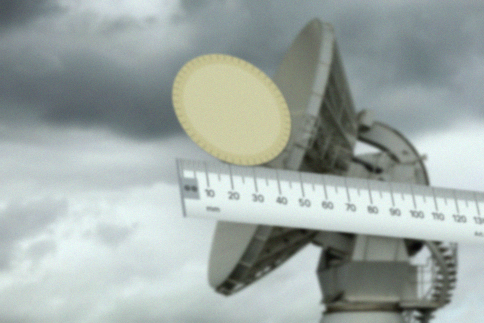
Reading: 50 mm
